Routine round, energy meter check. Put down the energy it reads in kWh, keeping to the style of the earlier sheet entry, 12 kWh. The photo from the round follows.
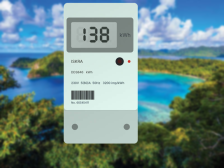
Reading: 138 kWh
